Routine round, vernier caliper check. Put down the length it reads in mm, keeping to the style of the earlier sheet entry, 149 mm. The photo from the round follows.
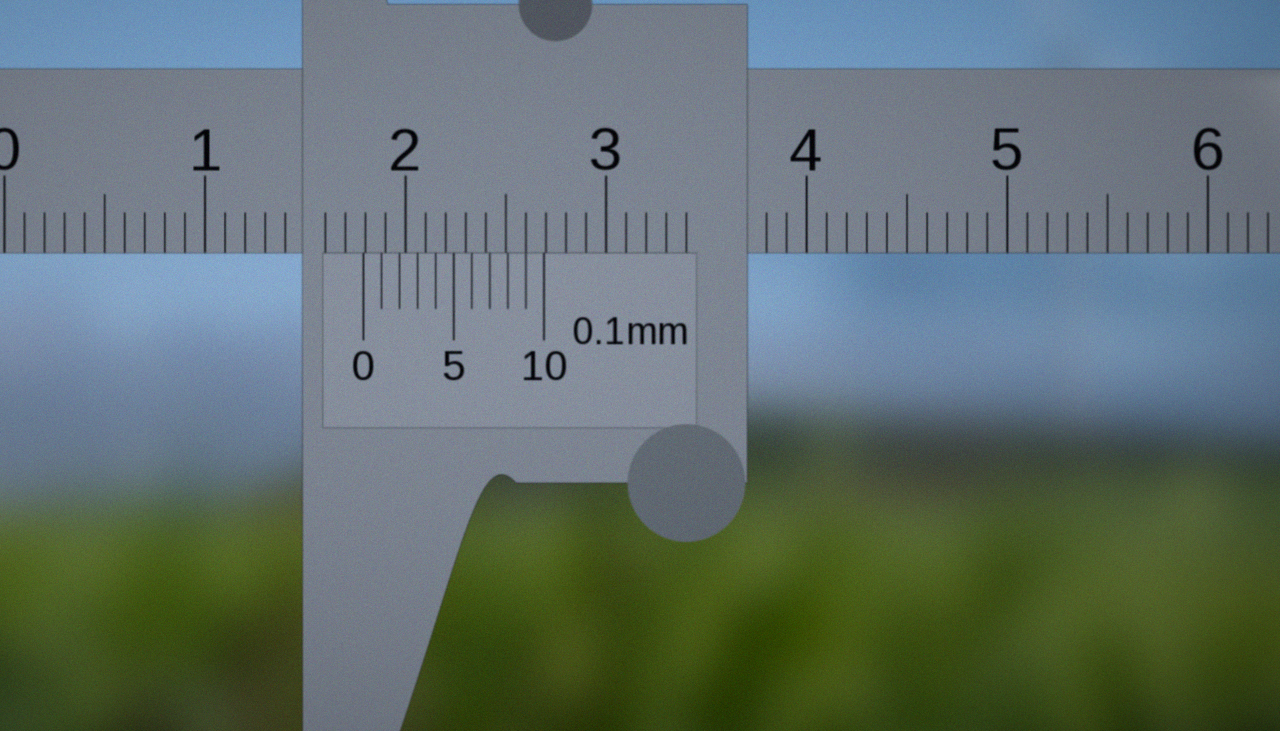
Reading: 17.9 mm
